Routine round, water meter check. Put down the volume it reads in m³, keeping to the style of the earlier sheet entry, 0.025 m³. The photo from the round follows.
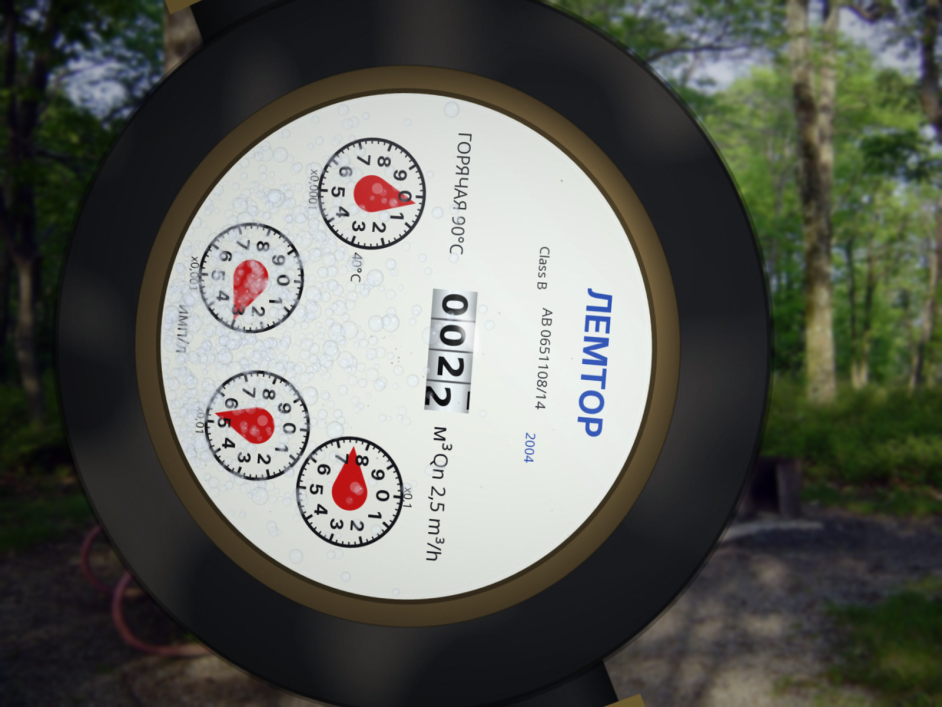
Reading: 21.7530 m³
